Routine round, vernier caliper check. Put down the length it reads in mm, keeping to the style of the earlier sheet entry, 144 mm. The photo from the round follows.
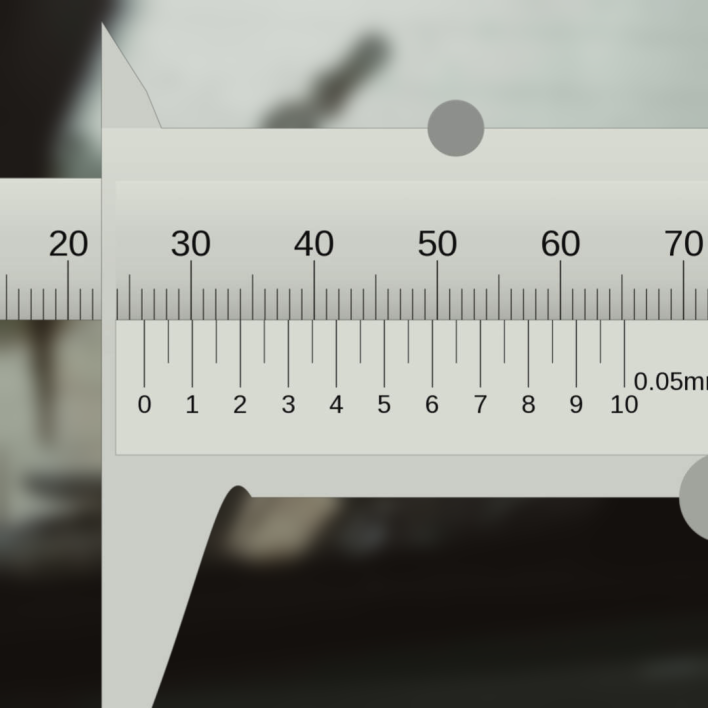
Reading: 26.2 mm
